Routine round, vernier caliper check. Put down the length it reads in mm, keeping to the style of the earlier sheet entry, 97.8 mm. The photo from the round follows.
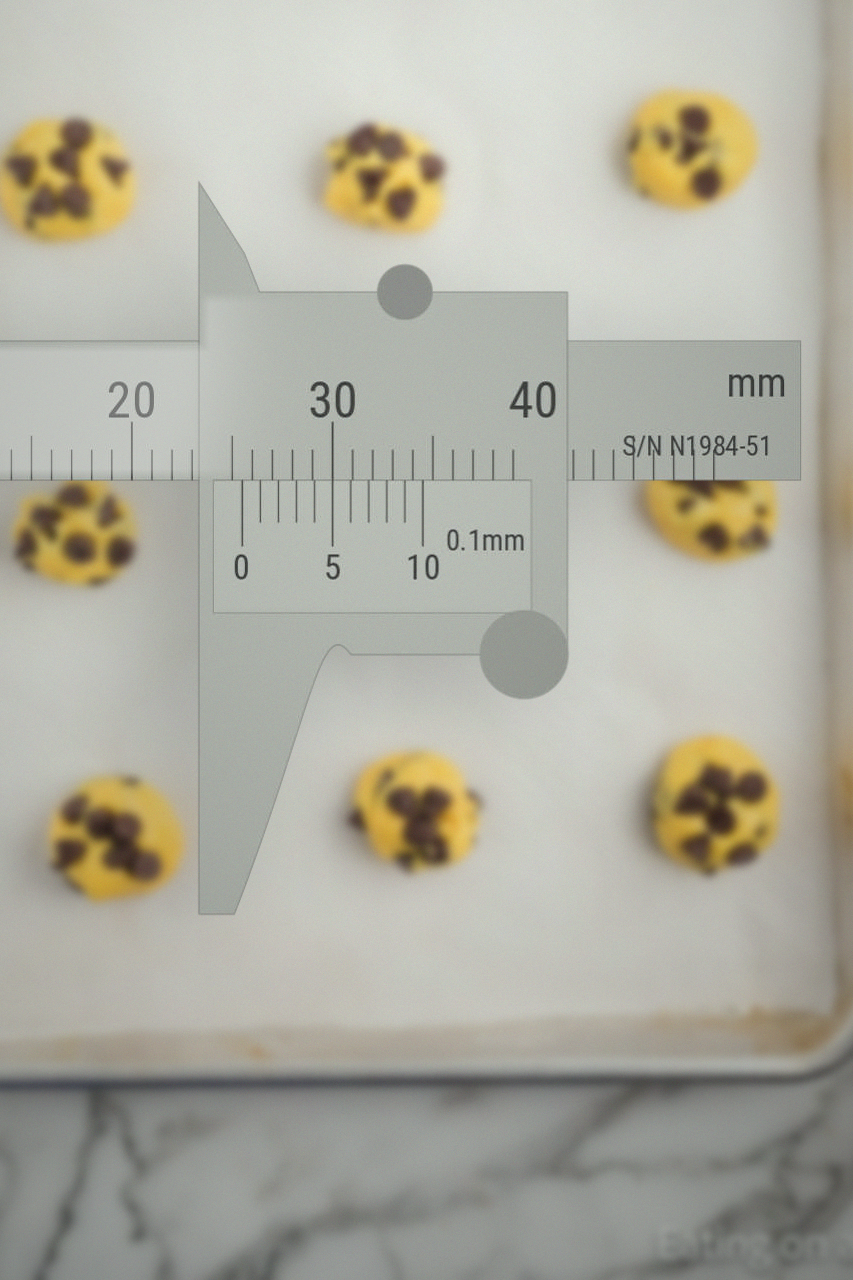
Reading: 25.5 mm
